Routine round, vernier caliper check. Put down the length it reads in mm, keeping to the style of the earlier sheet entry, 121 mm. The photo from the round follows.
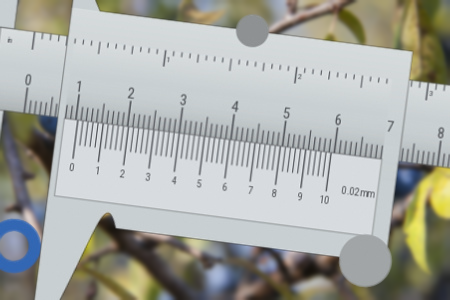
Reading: 10.4 mm
